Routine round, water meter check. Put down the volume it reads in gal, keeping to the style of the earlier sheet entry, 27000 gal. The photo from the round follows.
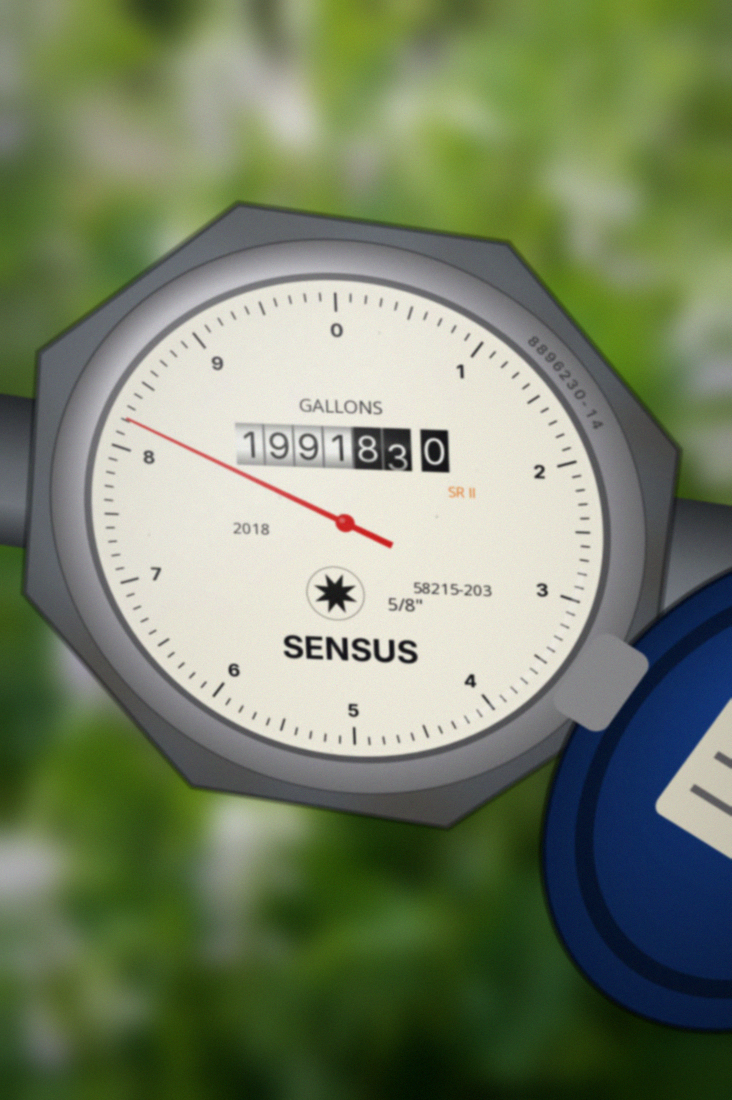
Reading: 1991828.2 gal
